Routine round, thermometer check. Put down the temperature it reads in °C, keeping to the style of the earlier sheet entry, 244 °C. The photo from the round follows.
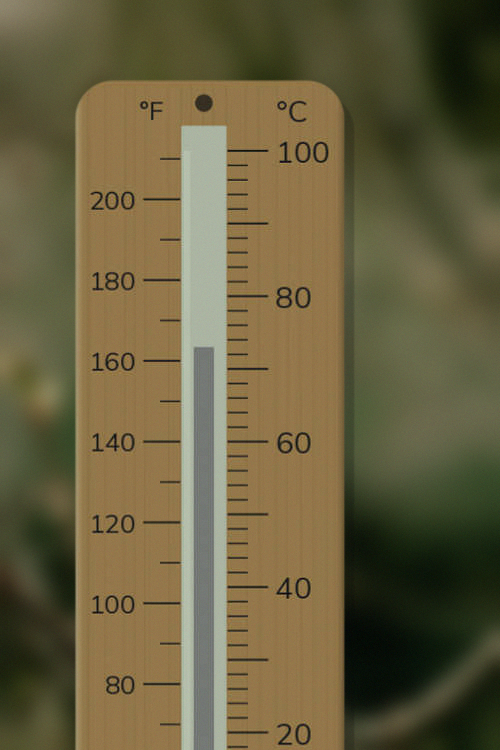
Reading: 73 °C
